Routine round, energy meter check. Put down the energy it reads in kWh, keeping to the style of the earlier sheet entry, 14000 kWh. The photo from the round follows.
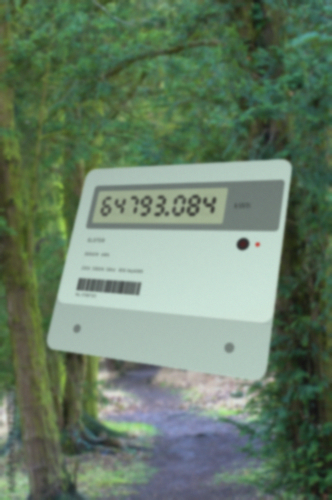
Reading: 64793.084 kWh
